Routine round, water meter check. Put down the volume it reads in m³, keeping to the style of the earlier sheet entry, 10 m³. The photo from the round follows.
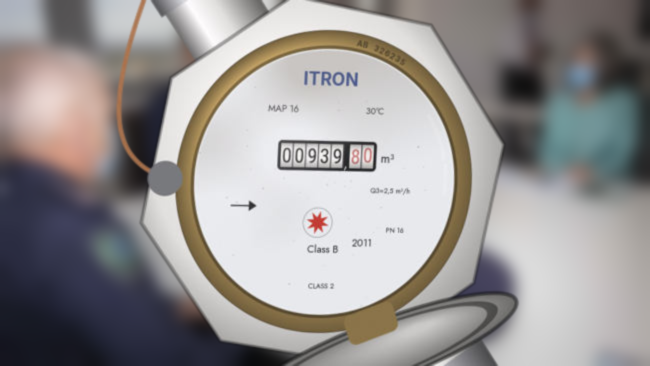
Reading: 939.80 m³
